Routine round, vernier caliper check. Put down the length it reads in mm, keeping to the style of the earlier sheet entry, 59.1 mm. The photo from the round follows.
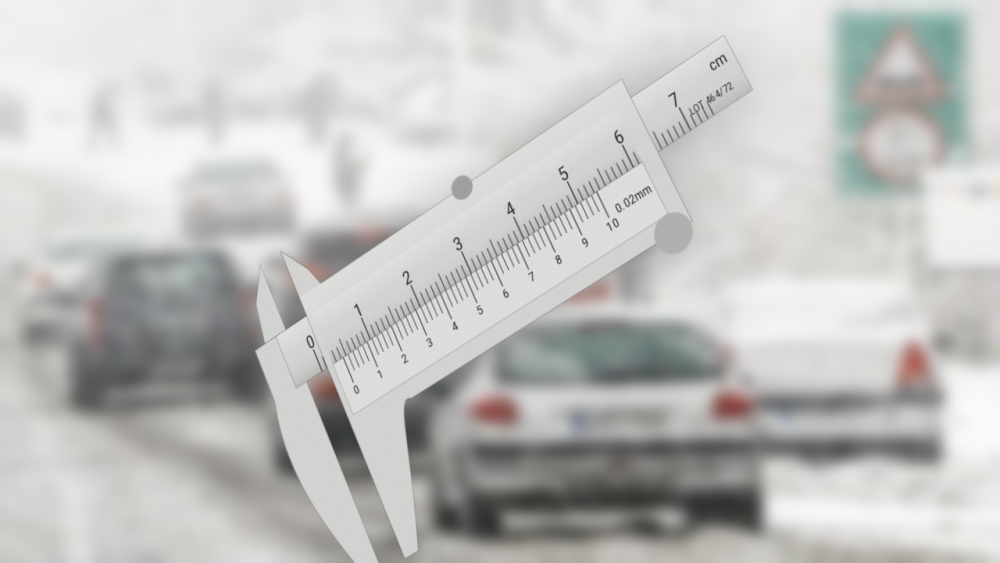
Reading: 4.4 mm
